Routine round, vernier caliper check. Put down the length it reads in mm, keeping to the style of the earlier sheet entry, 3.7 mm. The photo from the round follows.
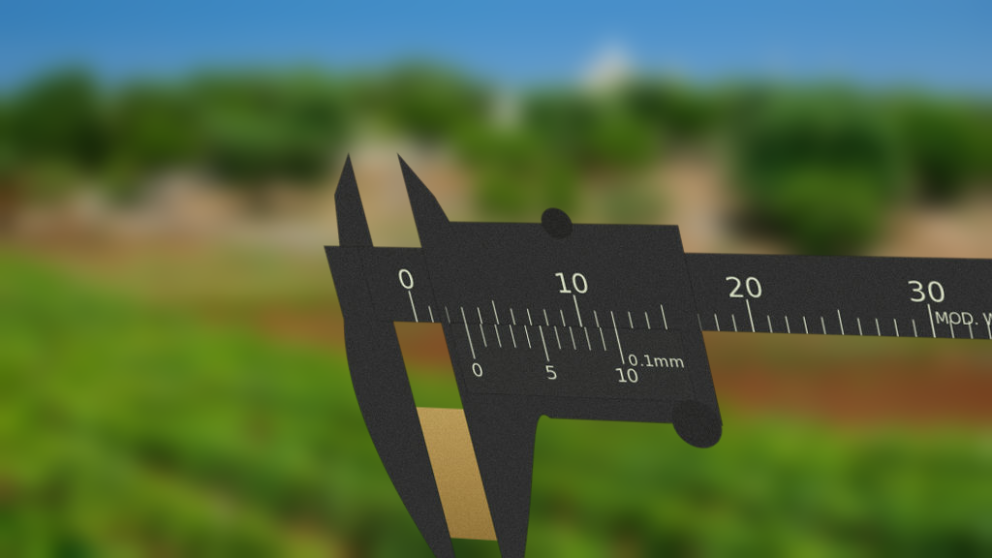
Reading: 3.0 mm
